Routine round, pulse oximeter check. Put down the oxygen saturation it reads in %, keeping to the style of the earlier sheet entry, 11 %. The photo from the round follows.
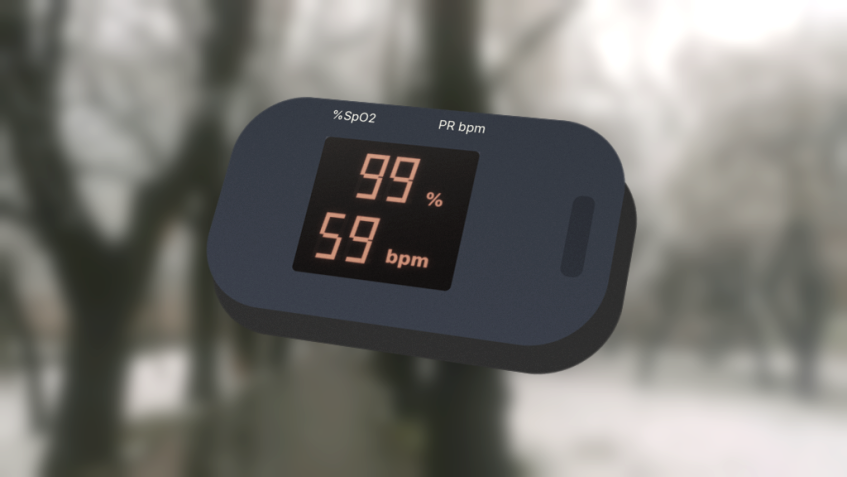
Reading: 99 %
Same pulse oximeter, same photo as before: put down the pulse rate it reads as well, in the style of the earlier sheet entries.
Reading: 59 bpm
